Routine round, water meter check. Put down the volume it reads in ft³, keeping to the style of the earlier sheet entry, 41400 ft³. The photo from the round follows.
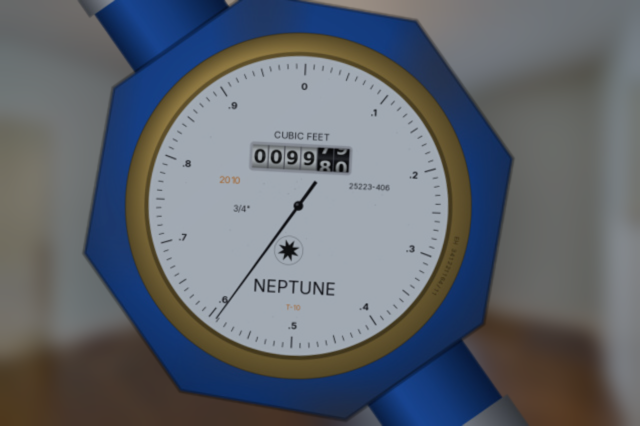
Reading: 9979.59 ft³
